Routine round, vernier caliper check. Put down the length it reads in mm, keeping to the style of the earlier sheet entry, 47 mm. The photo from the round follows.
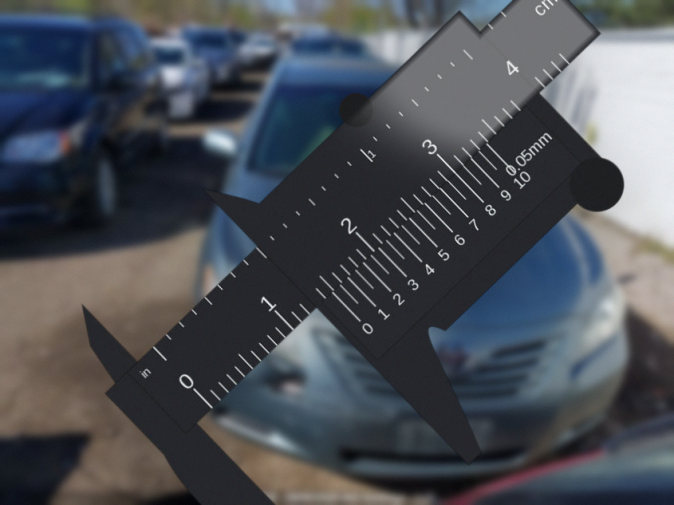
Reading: 14.8 mm
